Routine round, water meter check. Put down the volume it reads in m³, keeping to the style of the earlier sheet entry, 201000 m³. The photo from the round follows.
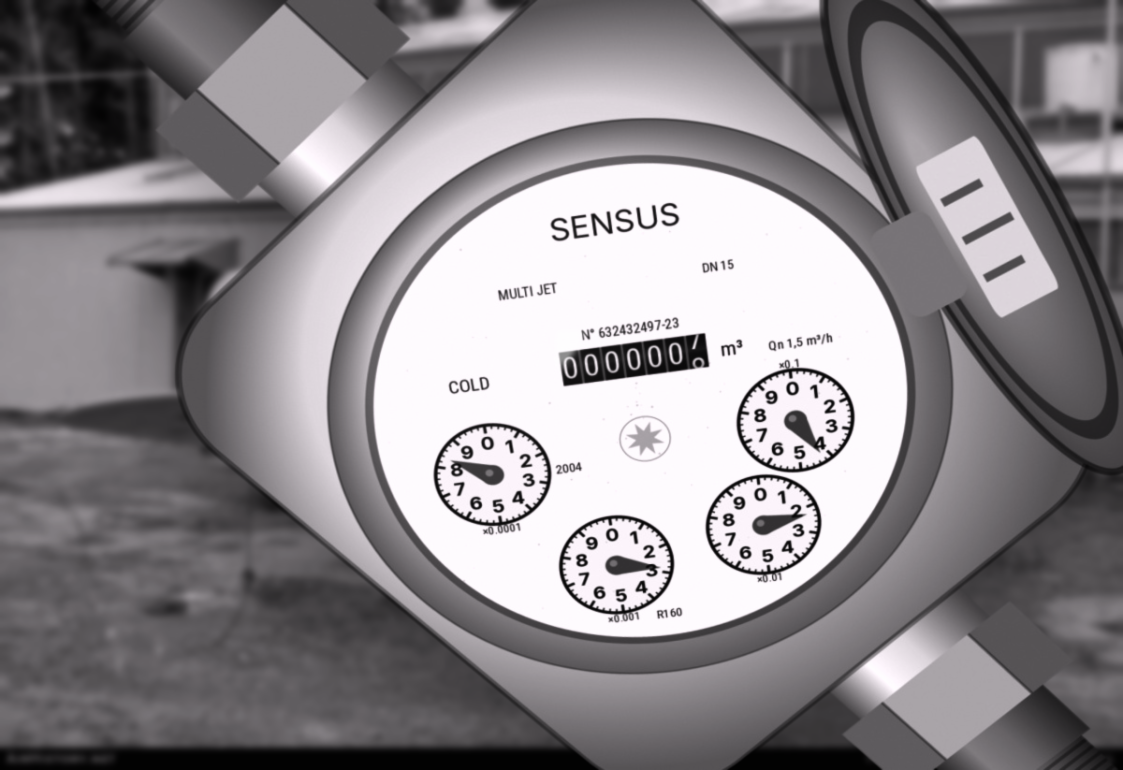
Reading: 7.4228 m³
